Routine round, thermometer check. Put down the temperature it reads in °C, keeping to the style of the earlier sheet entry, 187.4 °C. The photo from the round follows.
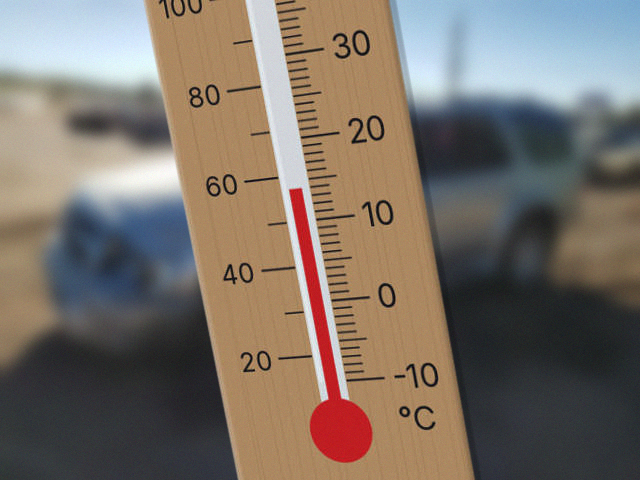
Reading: 14 °C
